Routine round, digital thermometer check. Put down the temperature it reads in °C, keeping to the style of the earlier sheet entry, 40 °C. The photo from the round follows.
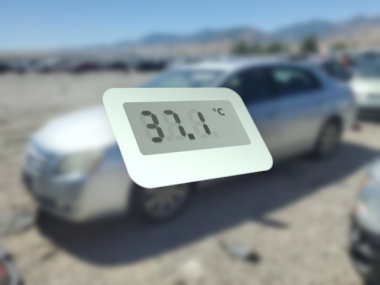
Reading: 37.1 °C
